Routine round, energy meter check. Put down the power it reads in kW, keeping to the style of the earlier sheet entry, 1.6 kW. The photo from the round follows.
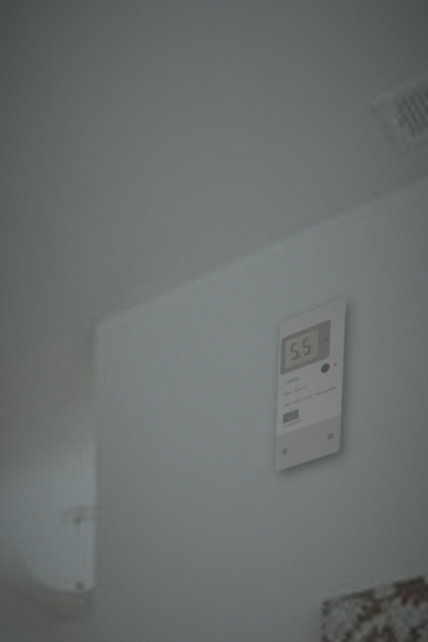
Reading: 5.5 kW
